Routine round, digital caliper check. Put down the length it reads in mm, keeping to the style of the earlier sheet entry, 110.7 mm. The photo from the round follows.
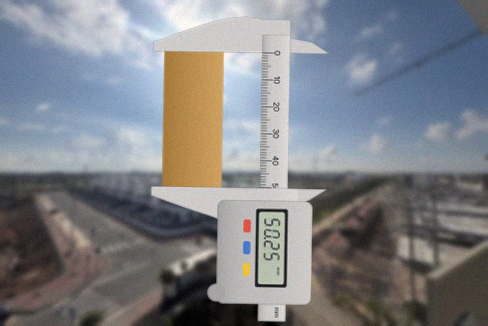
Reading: 50.25 mm
